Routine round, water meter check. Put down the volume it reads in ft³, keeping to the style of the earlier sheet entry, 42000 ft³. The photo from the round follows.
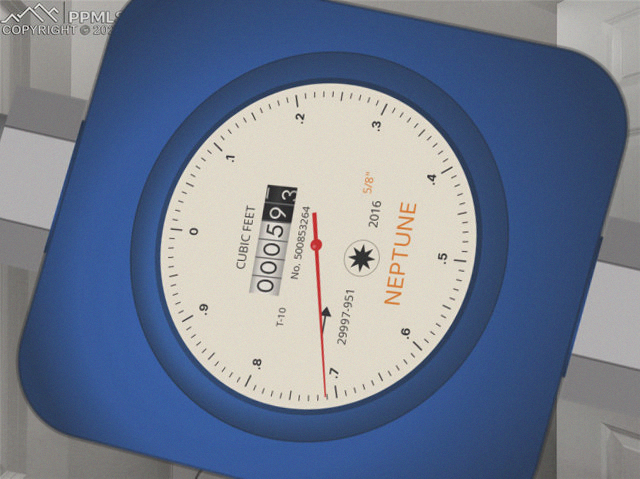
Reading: 592.71 ft³
